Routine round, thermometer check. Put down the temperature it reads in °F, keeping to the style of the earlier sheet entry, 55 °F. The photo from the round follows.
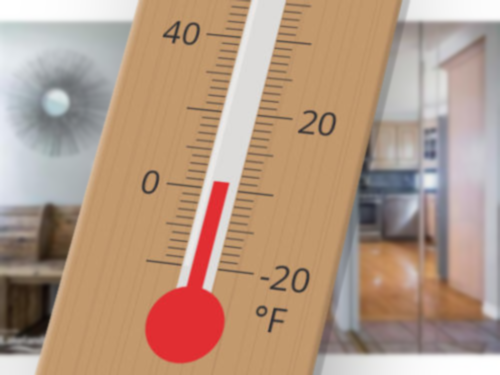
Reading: 2 °F
